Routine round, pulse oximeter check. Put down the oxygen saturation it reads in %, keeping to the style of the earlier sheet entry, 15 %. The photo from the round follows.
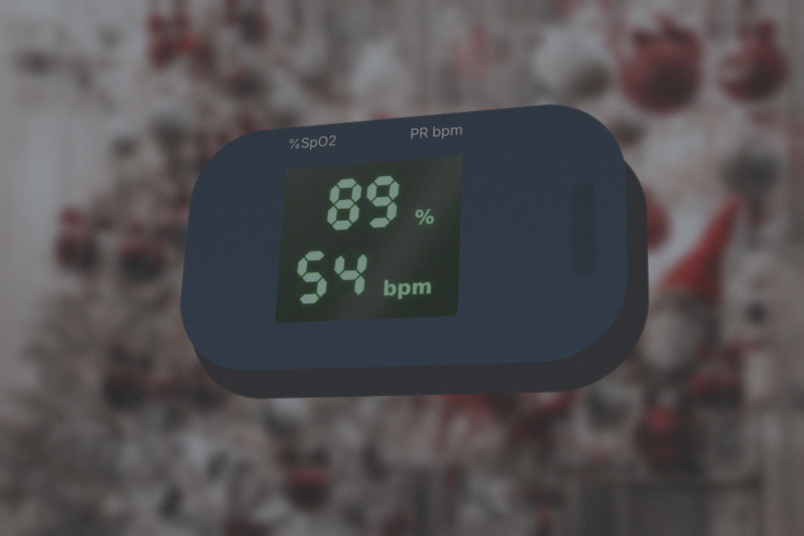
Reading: 89 %
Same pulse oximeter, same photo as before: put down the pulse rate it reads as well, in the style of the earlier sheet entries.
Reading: 54 bpm
